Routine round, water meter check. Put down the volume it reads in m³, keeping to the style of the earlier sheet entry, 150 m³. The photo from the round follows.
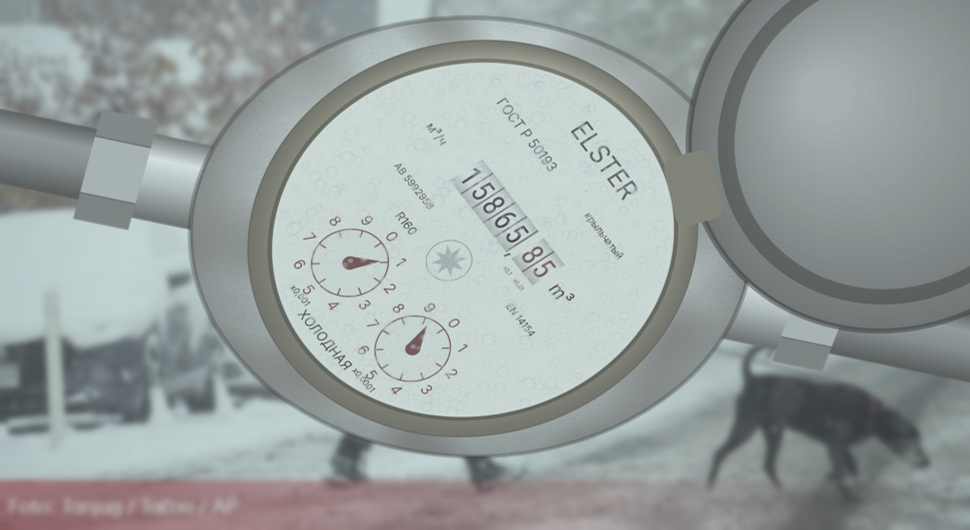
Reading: 15865.8509 m³
